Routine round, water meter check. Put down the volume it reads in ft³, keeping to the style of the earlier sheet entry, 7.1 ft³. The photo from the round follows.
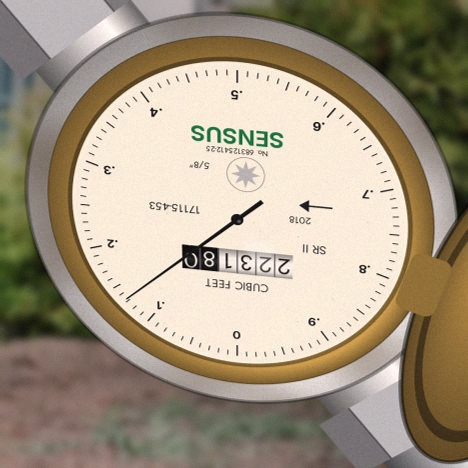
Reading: 223180.13 ft³
